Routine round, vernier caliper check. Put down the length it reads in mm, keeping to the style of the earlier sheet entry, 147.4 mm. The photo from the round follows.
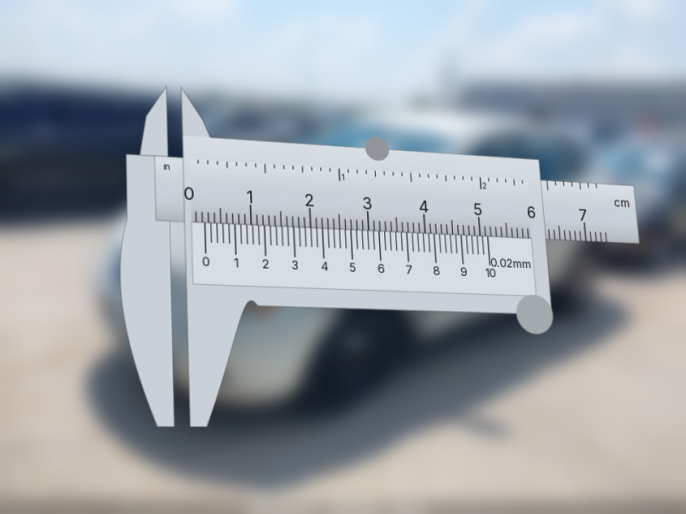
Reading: 2.4 mm
